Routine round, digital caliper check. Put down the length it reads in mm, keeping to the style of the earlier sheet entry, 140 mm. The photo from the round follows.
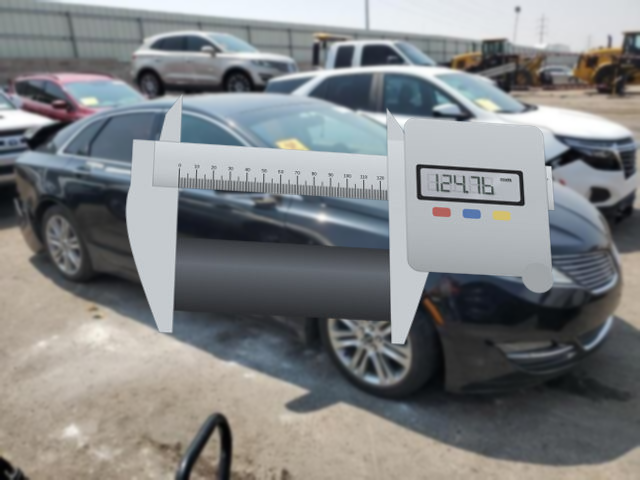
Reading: 124.76 mm
